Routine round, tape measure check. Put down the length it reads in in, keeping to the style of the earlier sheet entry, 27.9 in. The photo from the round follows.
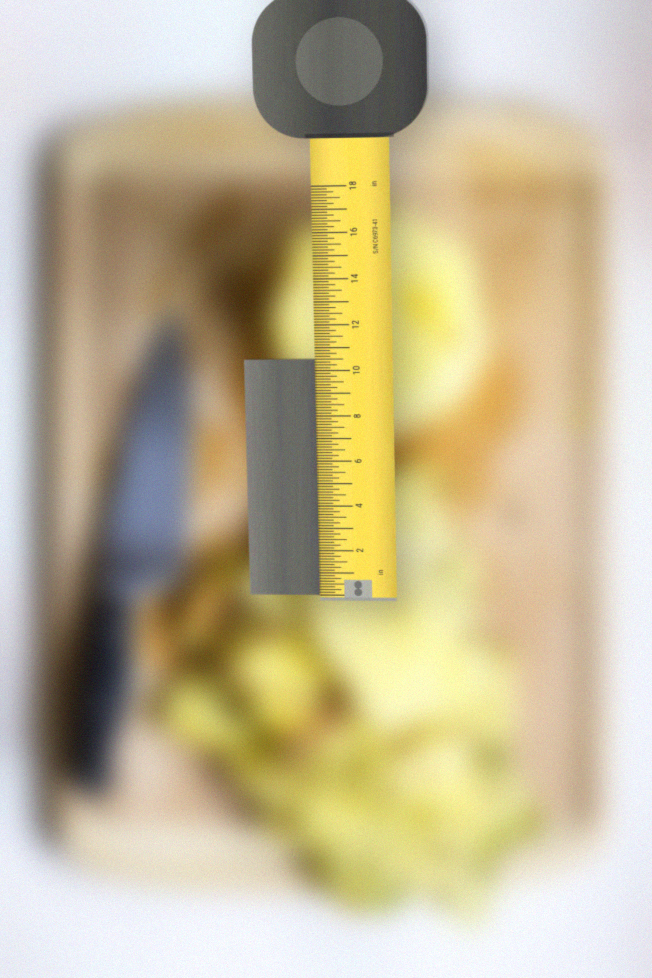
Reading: 10.5 in
